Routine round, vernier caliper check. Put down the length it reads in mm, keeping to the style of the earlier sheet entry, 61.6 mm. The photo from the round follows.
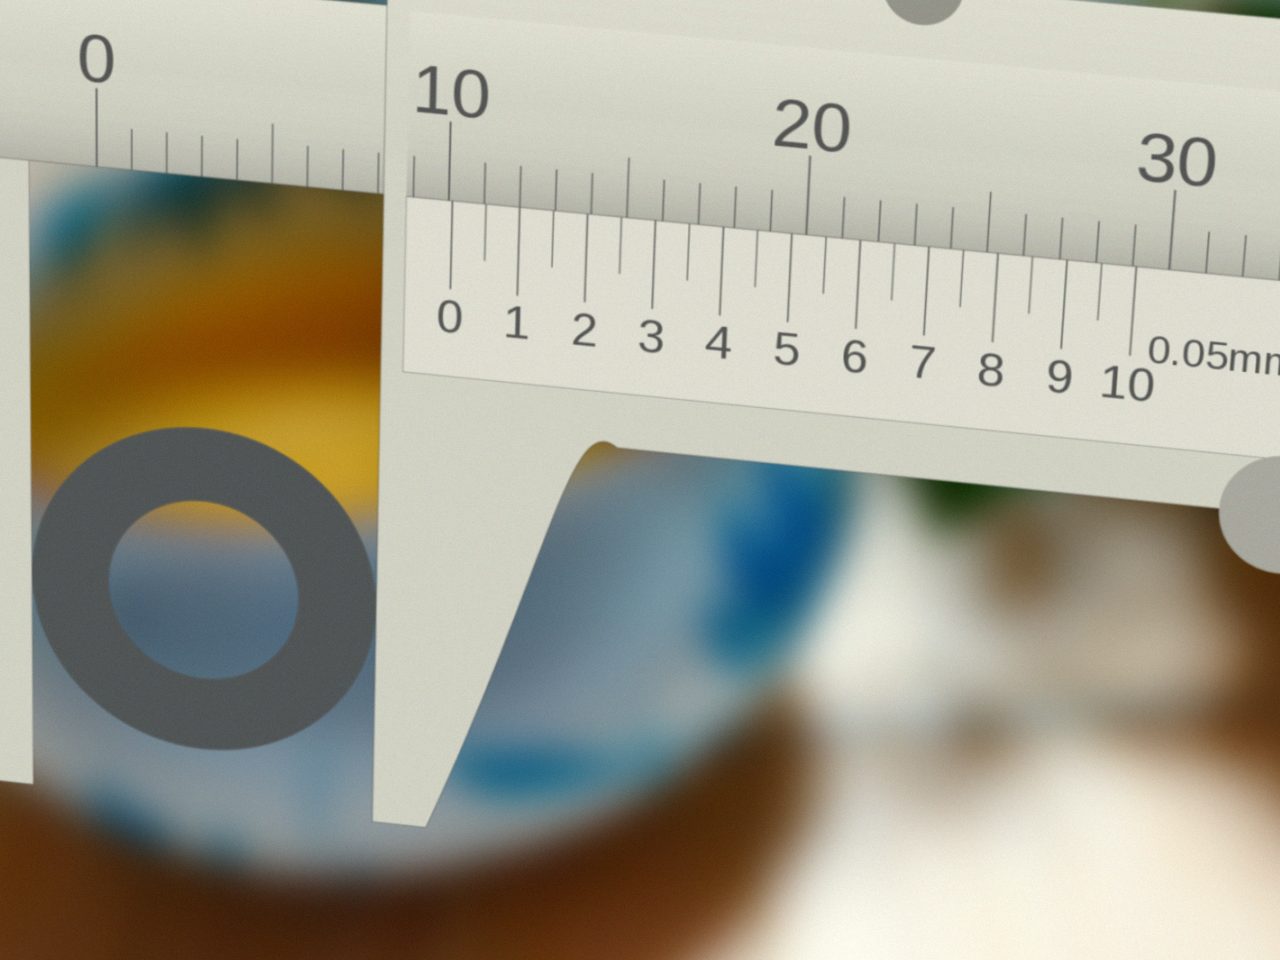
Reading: 10.10 mm
